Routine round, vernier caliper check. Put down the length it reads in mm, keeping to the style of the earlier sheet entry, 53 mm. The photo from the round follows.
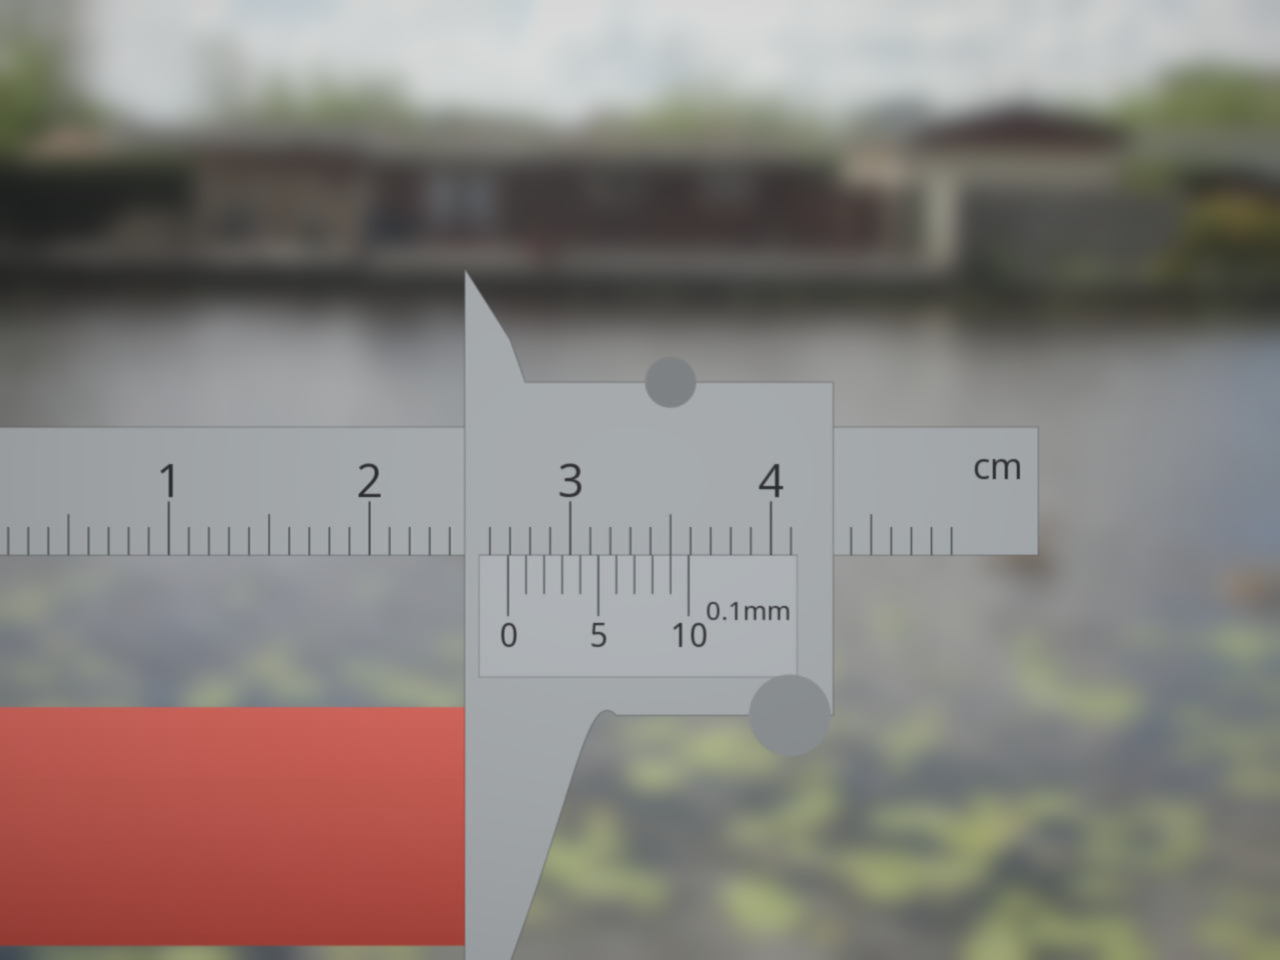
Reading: 26.9 mm
